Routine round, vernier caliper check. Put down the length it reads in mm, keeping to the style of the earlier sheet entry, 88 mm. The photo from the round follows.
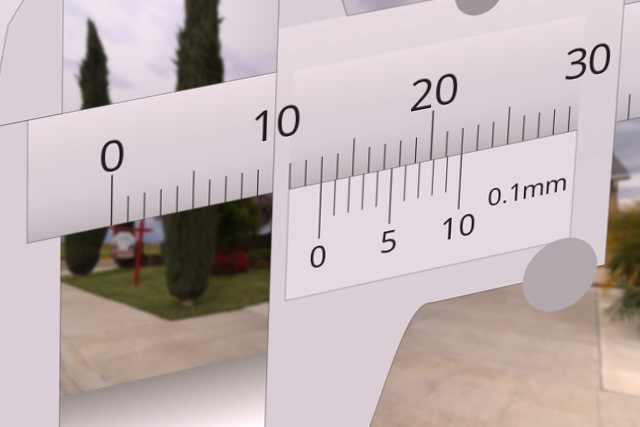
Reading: 13.0 mm
